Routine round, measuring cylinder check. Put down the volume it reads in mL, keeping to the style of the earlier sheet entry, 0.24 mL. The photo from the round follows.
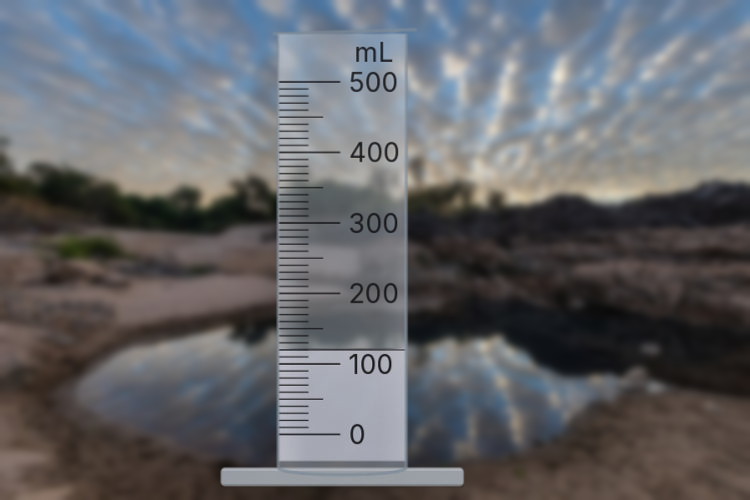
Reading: 120 mL
